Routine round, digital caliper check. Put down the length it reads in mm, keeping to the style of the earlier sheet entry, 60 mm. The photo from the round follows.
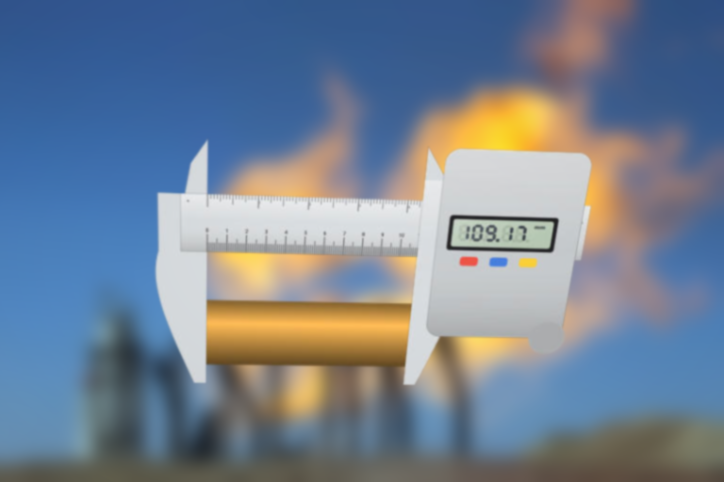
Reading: 109.17 mm
